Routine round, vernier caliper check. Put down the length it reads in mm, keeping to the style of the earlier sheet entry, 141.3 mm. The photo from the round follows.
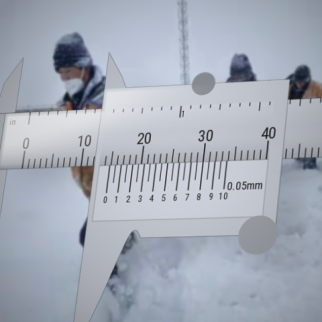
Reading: 14.8 mm
